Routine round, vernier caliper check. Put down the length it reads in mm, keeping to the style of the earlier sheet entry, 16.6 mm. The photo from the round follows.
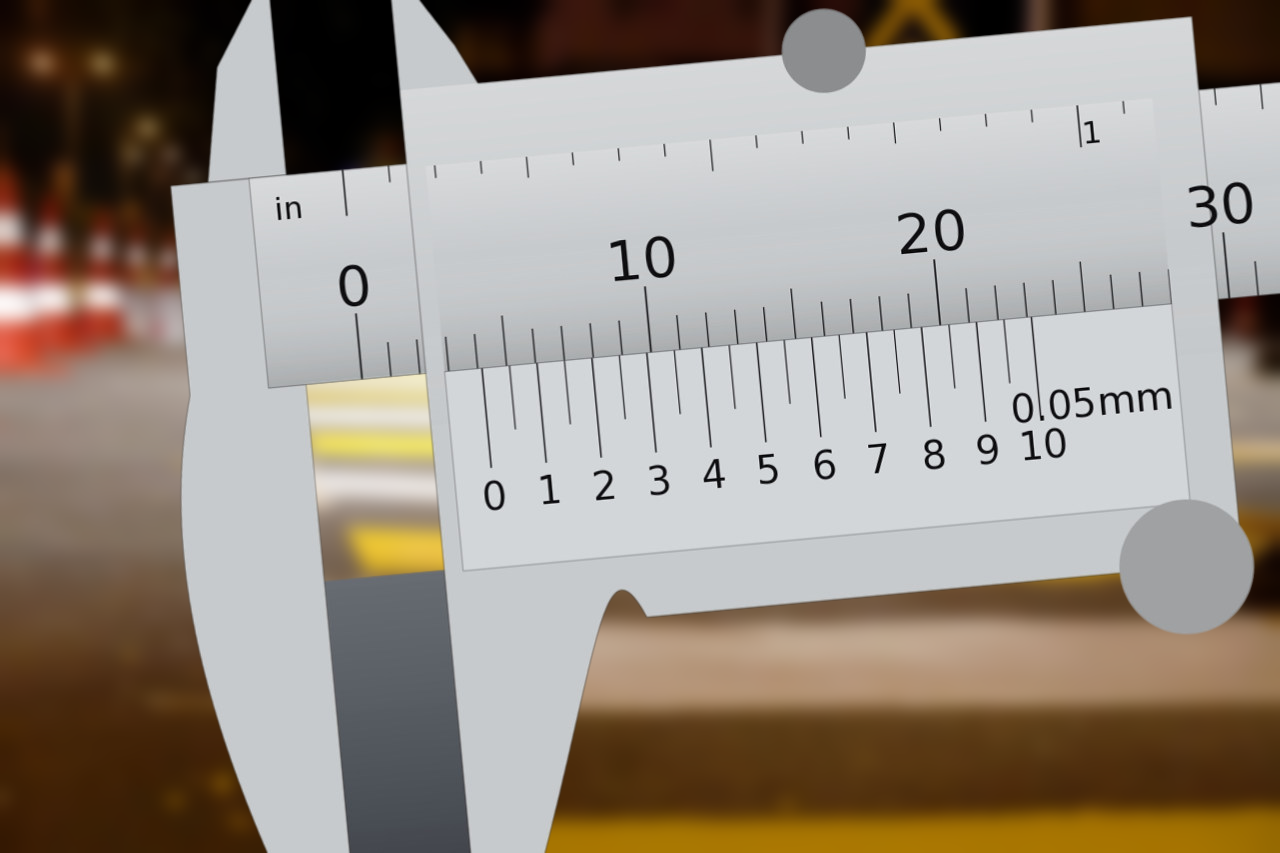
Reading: 4.15 mm
